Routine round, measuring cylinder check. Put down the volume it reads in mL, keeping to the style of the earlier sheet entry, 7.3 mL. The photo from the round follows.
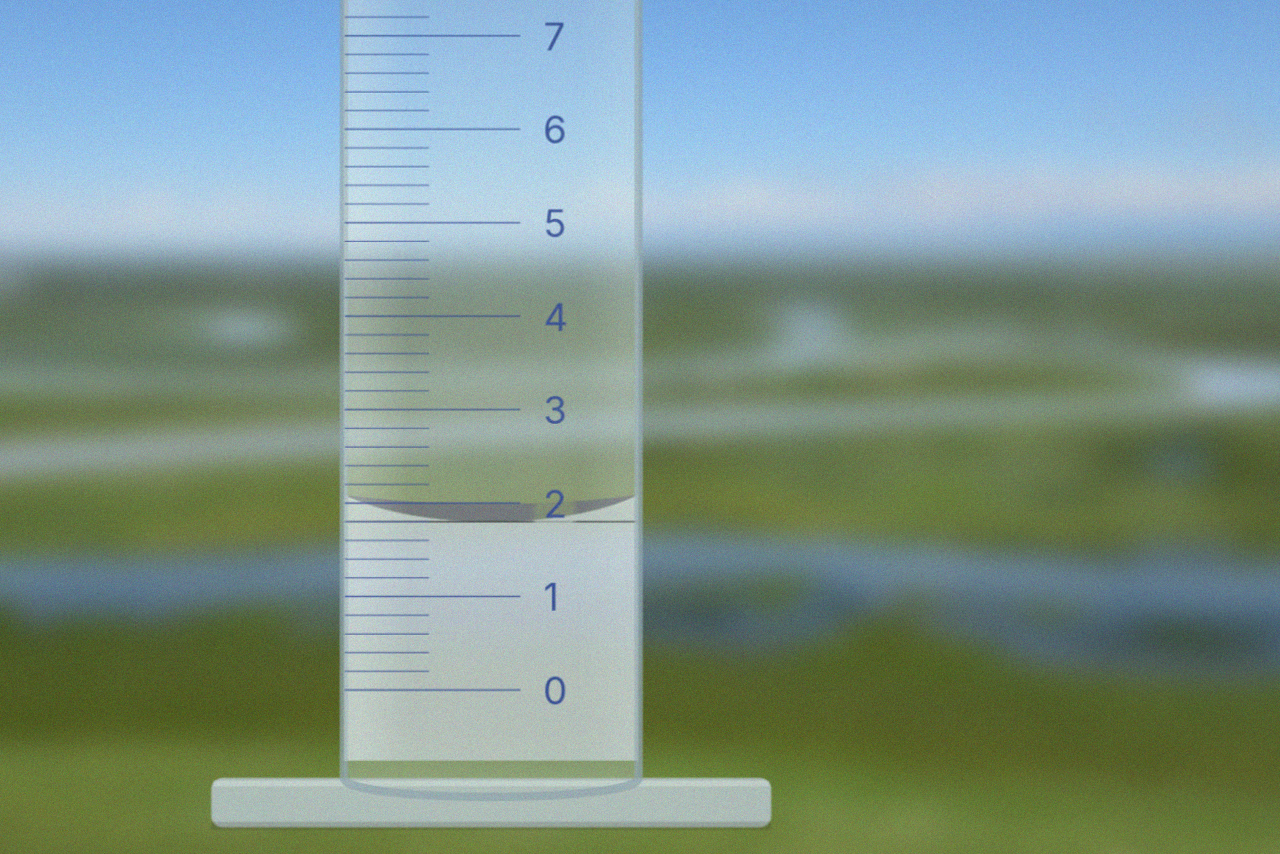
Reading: 1.8 mL
